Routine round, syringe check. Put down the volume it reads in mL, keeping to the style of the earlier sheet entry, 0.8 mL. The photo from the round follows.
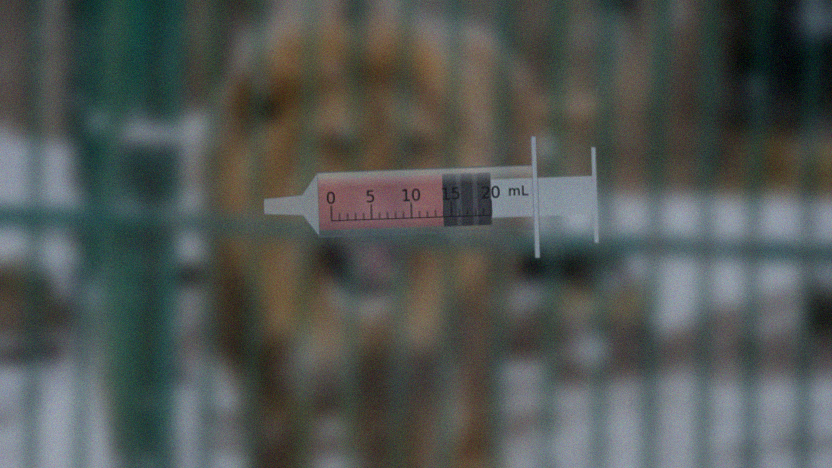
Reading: 14 mL
